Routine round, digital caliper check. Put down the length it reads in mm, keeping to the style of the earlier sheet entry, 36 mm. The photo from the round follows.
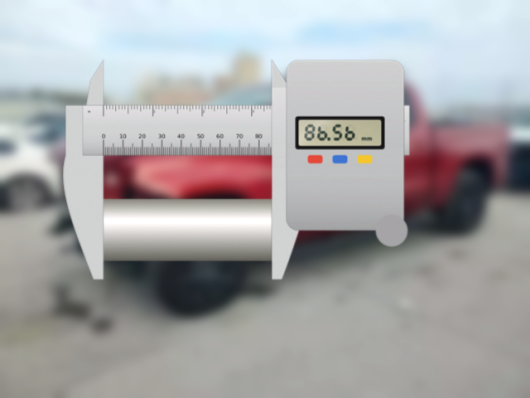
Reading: 86.56 mm
